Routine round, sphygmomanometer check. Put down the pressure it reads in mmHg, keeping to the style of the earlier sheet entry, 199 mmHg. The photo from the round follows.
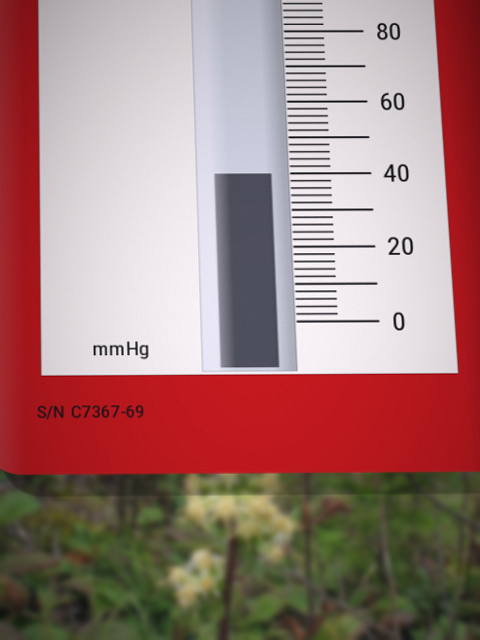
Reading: 40 mmHg
